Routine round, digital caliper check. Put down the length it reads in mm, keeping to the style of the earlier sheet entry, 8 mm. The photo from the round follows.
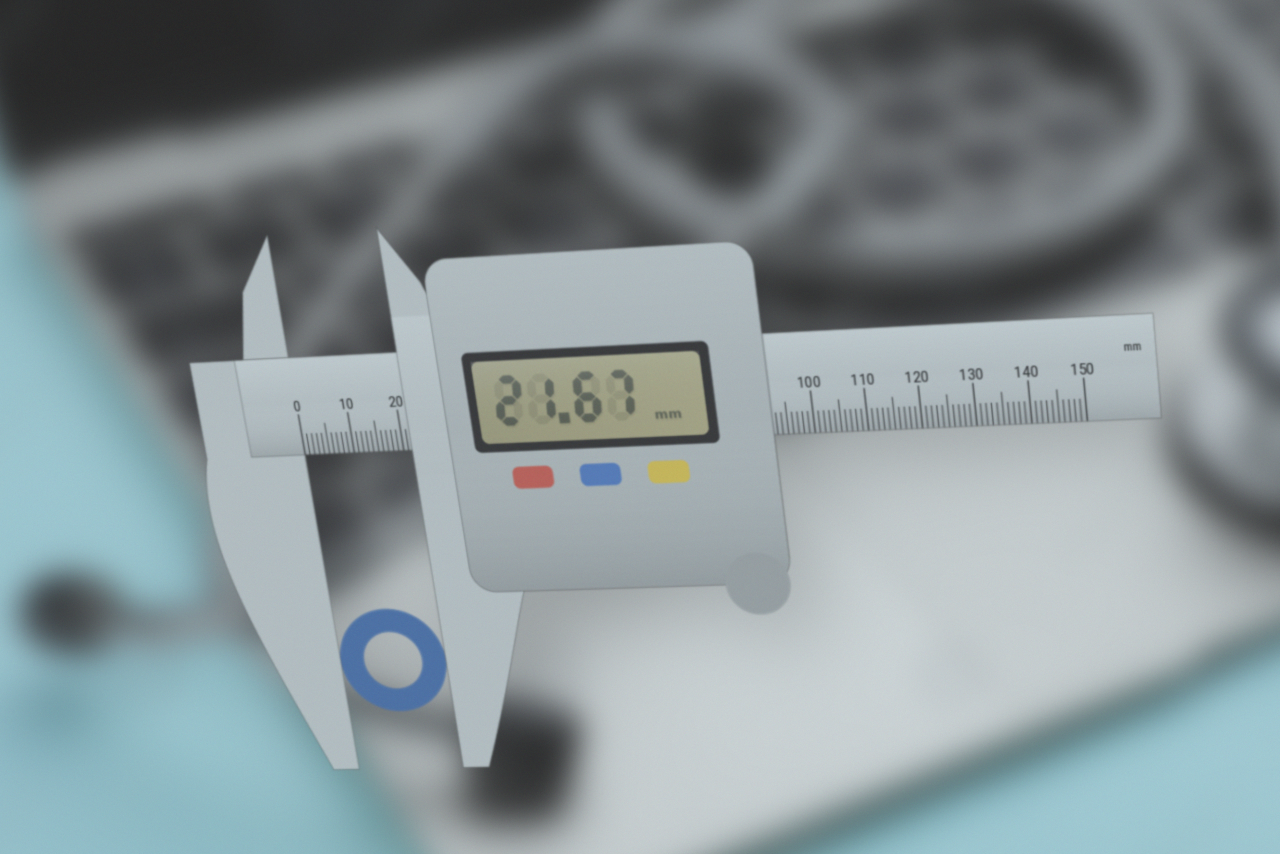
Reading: 21.67 mm
